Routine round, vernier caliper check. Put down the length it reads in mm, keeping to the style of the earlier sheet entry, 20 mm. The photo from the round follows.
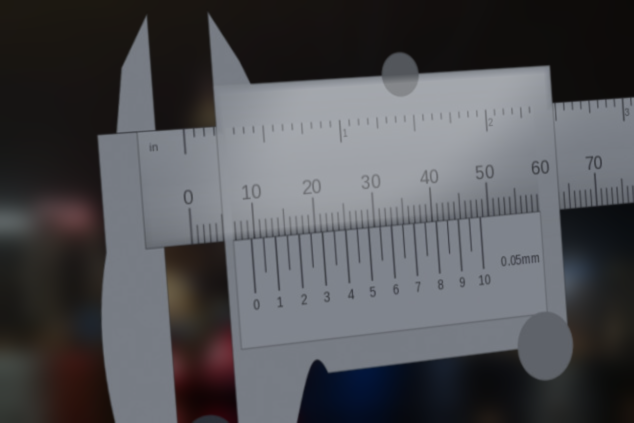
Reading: 9.5 mm
